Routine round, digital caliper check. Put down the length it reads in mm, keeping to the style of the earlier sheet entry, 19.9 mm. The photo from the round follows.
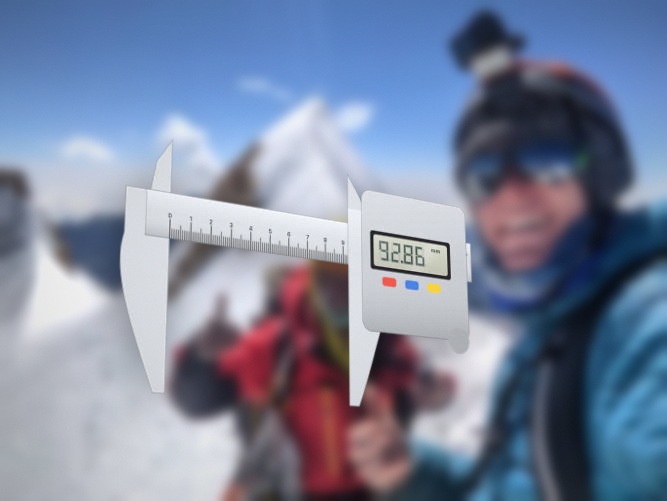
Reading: 92.86 mm
